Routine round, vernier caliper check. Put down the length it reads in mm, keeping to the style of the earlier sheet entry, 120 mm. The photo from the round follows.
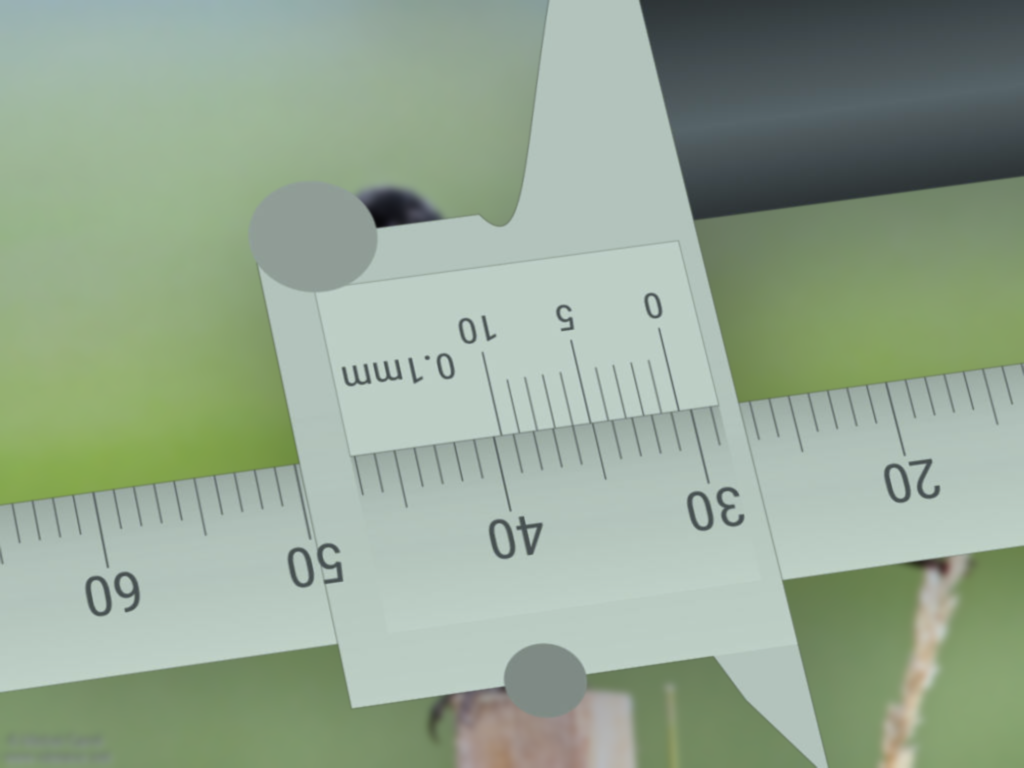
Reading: 30.6 mm
